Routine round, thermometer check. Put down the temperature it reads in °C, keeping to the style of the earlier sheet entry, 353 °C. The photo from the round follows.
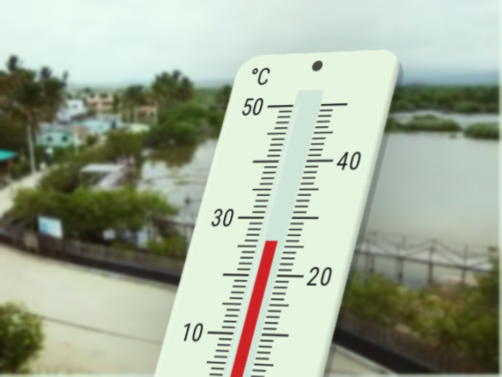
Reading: 26 °C
